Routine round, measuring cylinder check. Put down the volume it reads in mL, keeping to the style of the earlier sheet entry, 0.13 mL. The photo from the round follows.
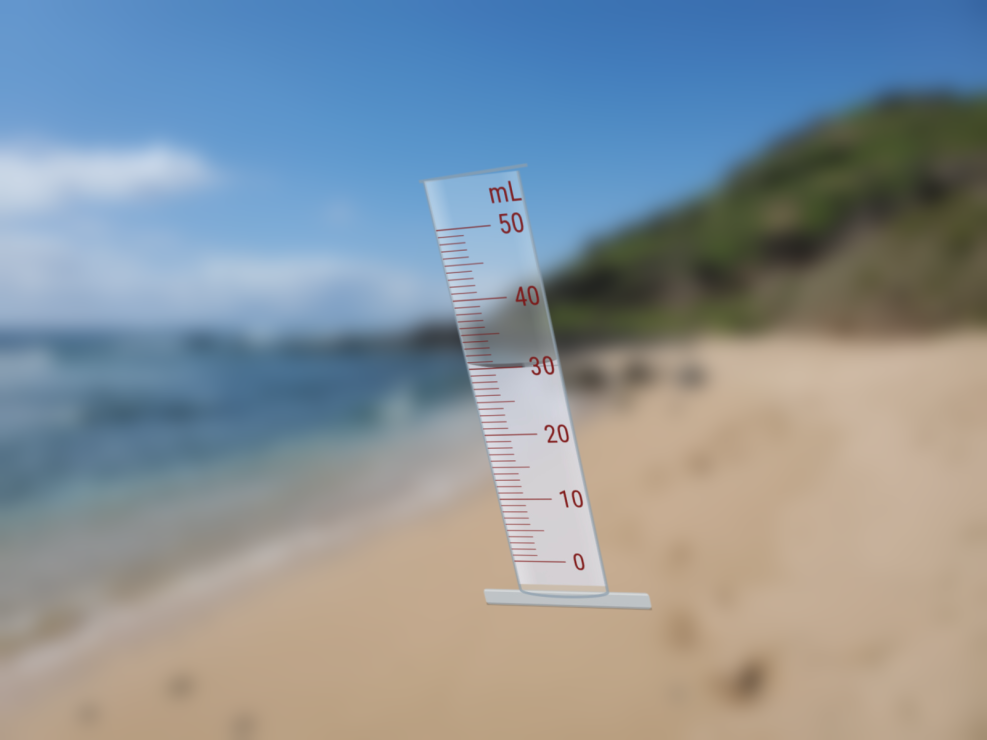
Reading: 30 mL
